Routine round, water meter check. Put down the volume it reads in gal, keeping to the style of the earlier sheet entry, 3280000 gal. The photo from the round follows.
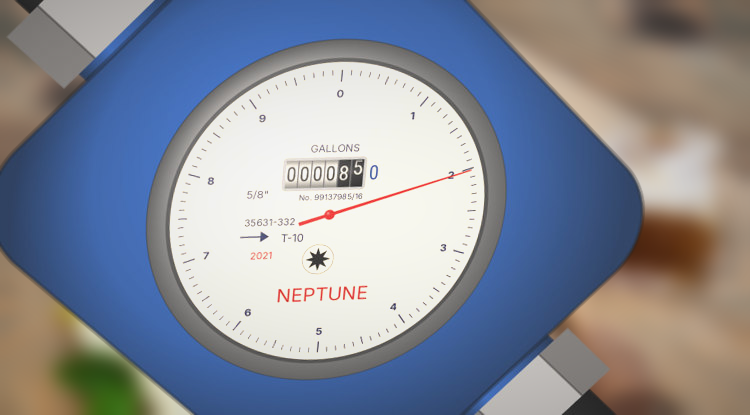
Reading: 852.0 gal
